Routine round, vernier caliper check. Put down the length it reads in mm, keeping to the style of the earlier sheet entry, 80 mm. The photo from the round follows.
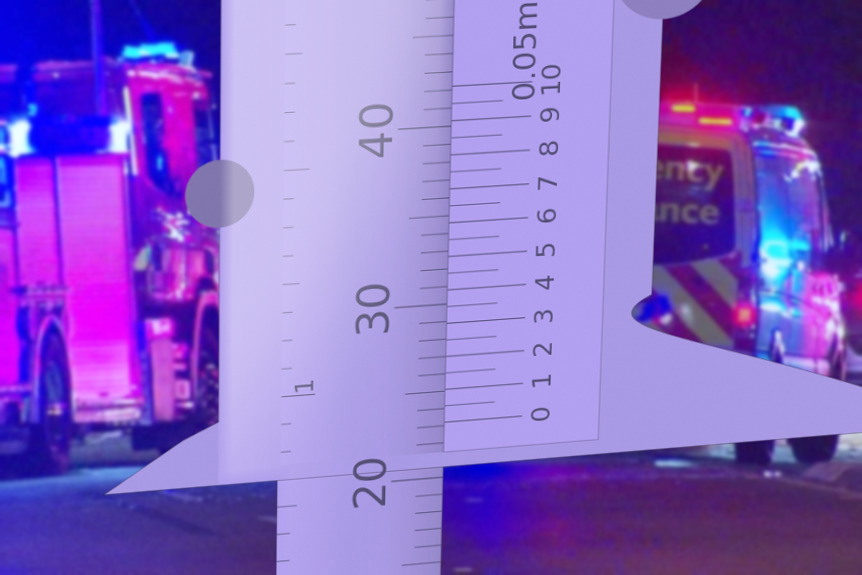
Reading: 23.2 mm
